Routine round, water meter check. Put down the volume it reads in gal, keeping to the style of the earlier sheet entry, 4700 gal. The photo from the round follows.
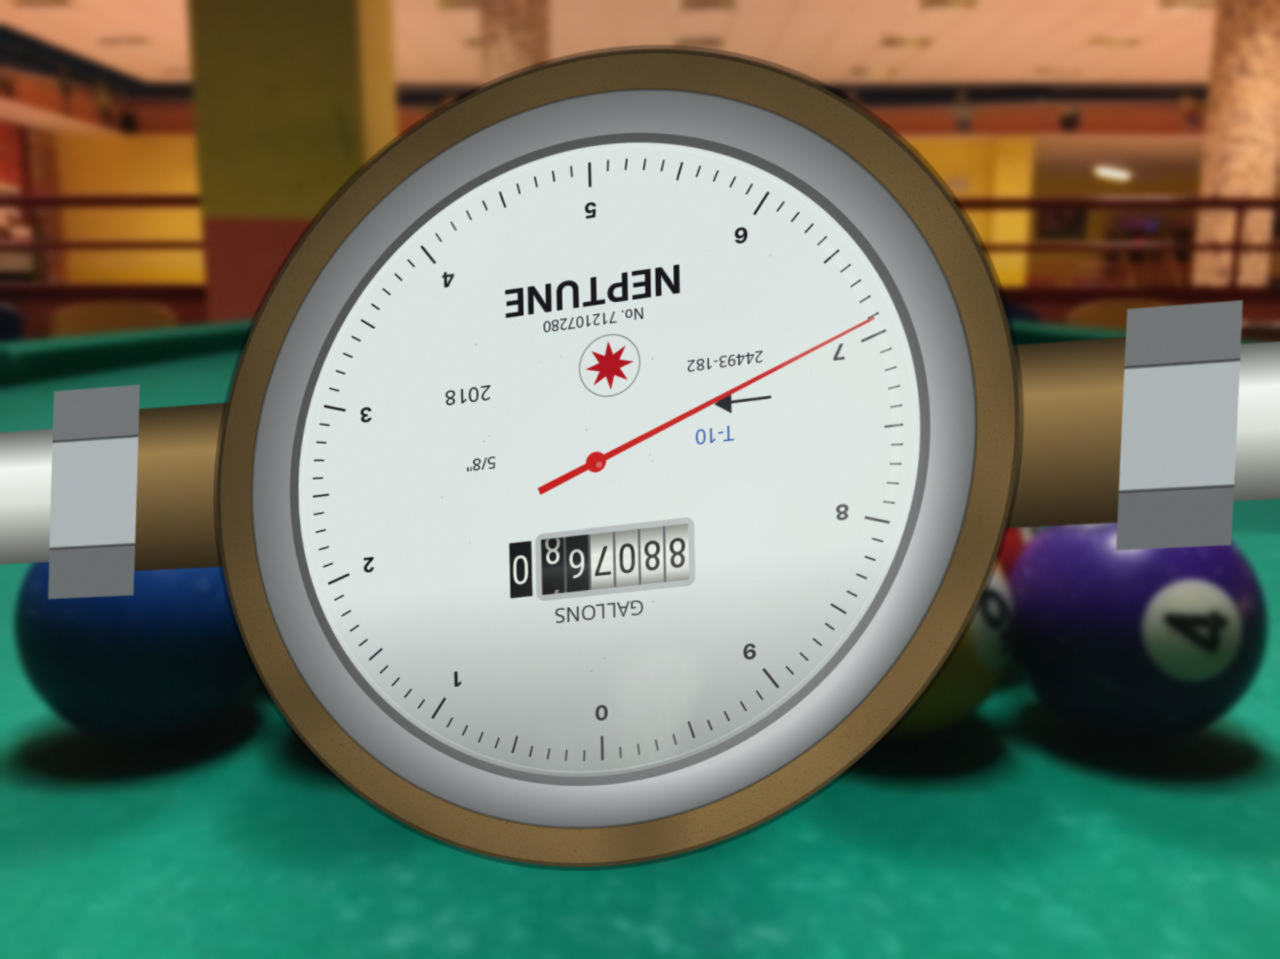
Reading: 8807676.9 gal
